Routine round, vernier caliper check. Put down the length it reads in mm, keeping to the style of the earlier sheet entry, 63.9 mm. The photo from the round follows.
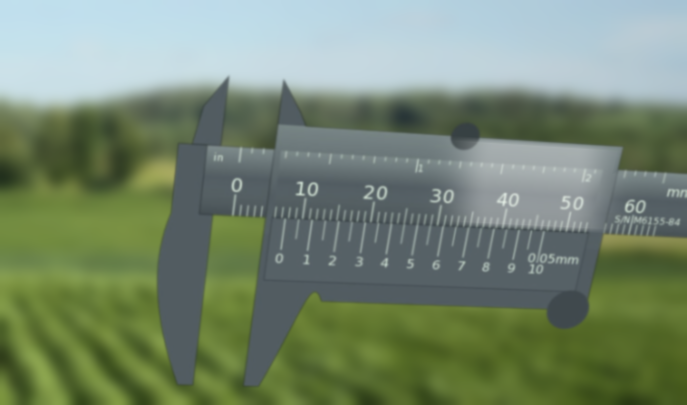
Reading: 7.5 mm
